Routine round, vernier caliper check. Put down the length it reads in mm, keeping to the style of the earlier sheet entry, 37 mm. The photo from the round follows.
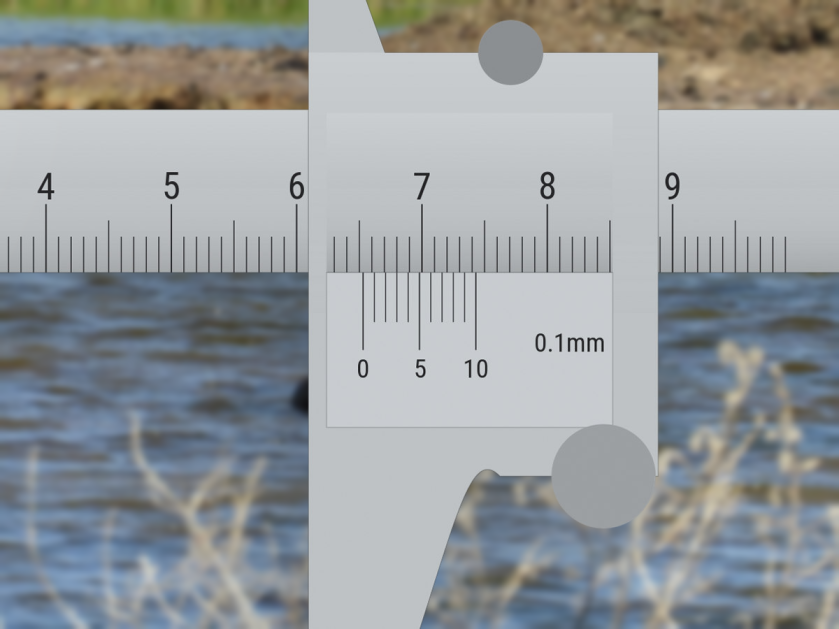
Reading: 65.3 mm
